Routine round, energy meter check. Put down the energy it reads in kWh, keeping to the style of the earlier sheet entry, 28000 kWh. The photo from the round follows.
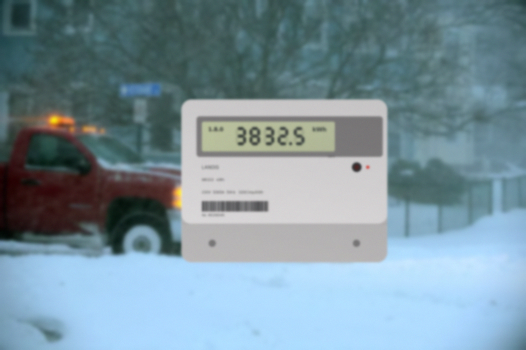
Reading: 3832.5 kWh
